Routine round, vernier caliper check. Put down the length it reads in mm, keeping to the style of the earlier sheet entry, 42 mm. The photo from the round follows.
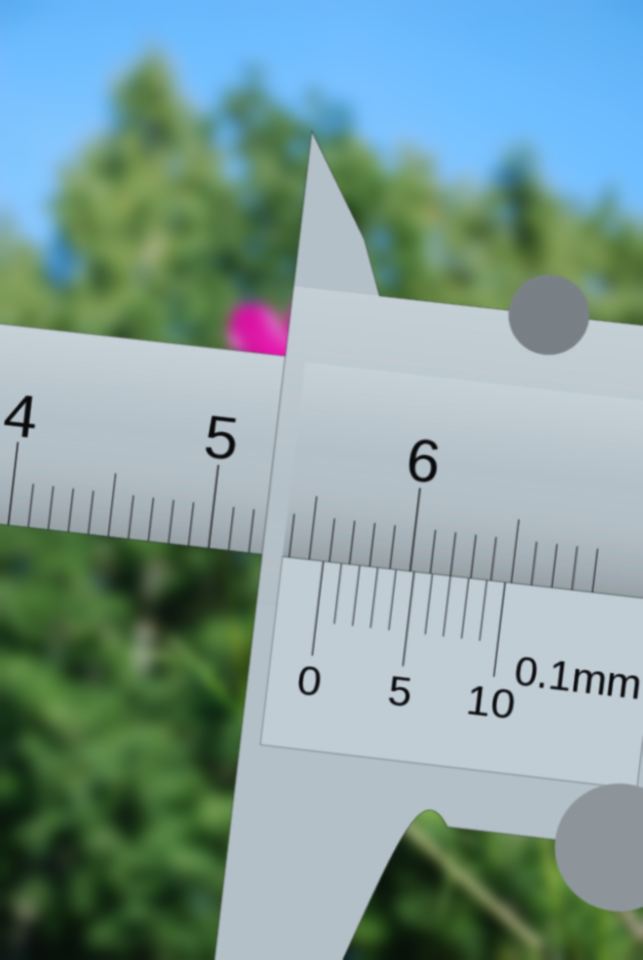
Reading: 55.7 mm
